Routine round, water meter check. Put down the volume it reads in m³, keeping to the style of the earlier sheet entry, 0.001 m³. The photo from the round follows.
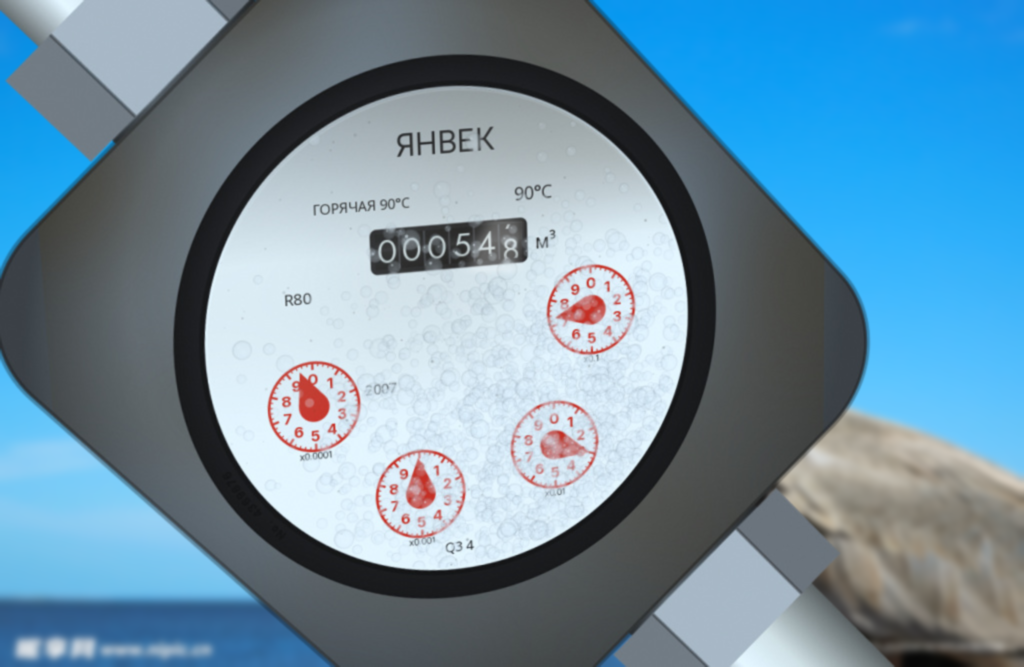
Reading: 547.7299 m³
